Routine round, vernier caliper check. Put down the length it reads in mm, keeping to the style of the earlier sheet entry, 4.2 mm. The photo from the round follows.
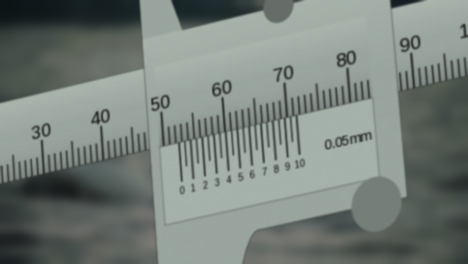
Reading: 52.5 mm
